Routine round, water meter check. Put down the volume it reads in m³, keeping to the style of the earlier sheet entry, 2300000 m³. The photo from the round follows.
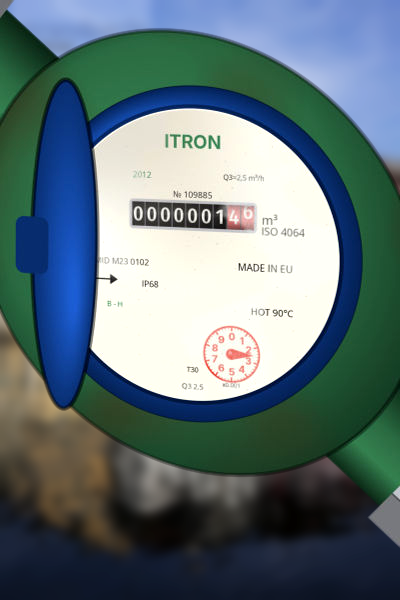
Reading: 1.462 m³
